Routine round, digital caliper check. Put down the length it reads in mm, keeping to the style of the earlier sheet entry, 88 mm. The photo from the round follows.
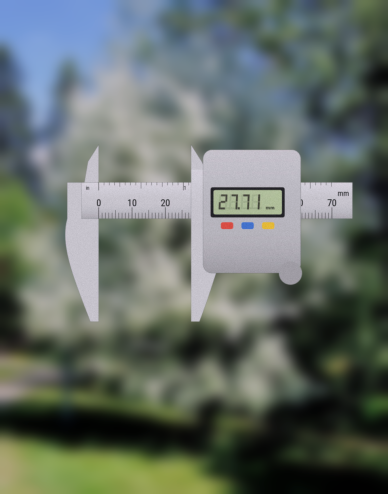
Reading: 27.71 mm
